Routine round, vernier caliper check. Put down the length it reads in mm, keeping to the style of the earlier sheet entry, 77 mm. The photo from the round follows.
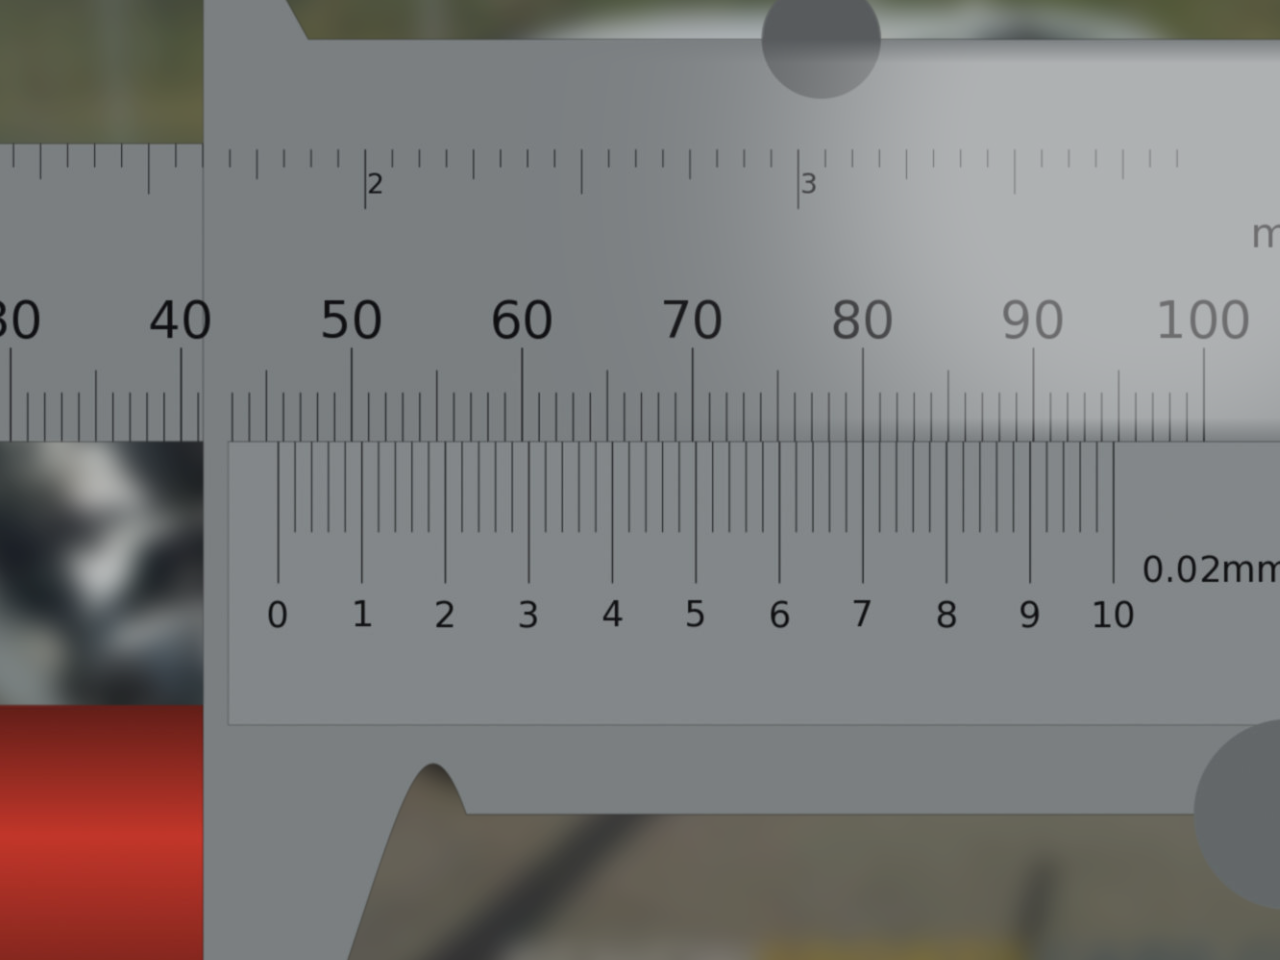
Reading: 45.7 mm
